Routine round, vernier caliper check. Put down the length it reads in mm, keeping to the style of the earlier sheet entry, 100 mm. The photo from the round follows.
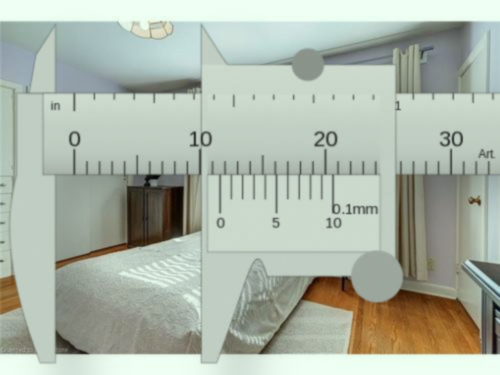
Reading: 11.6 mm
